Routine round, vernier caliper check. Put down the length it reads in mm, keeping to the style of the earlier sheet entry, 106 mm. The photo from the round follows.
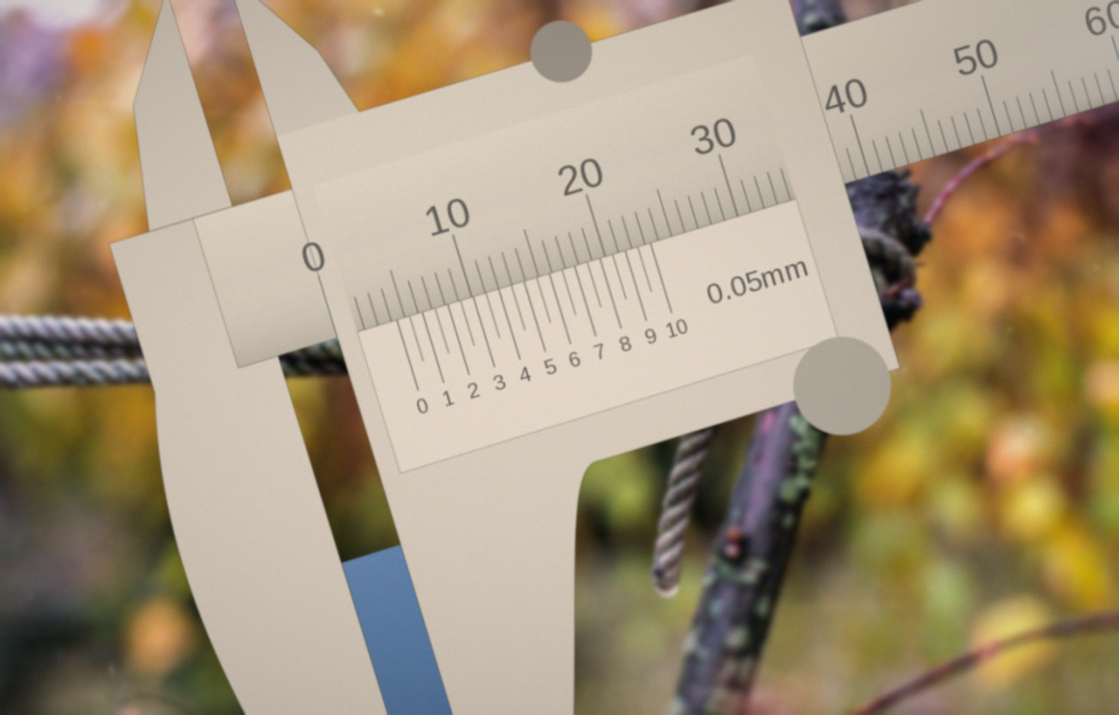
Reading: 4.4 mm
